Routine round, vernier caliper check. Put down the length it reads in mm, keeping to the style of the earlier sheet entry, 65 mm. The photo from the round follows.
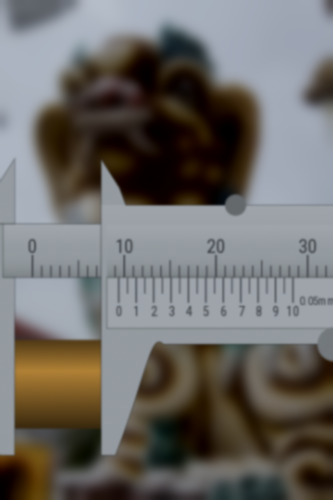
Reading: 9.4 mm
